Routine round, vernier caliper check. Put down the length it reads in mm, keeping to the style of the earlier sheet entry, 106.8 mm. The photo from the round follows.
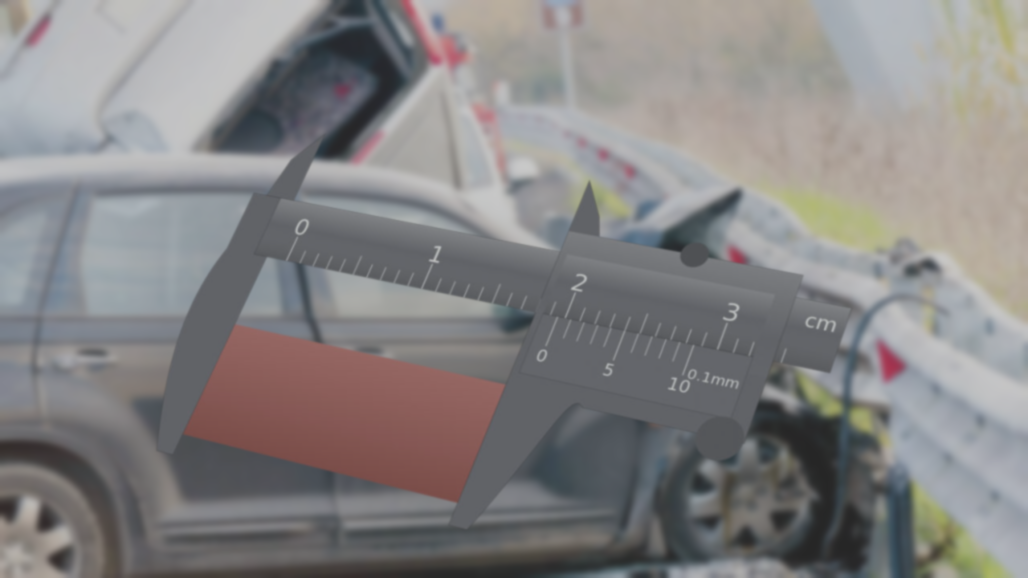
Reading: 19.5 mm
